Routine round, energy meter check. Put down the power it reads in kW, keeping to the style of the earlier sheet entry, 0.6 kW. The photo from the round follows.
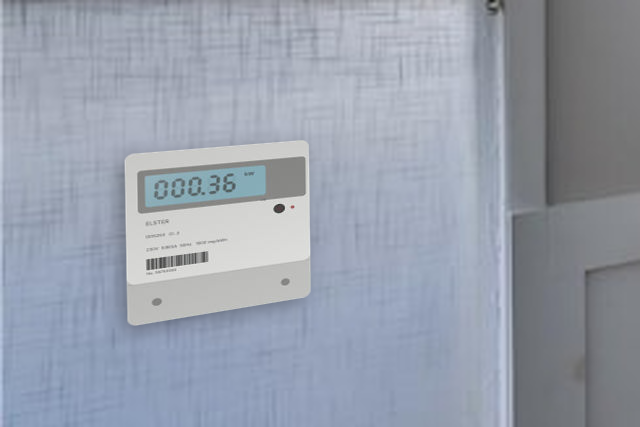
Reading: 0.36 kW
